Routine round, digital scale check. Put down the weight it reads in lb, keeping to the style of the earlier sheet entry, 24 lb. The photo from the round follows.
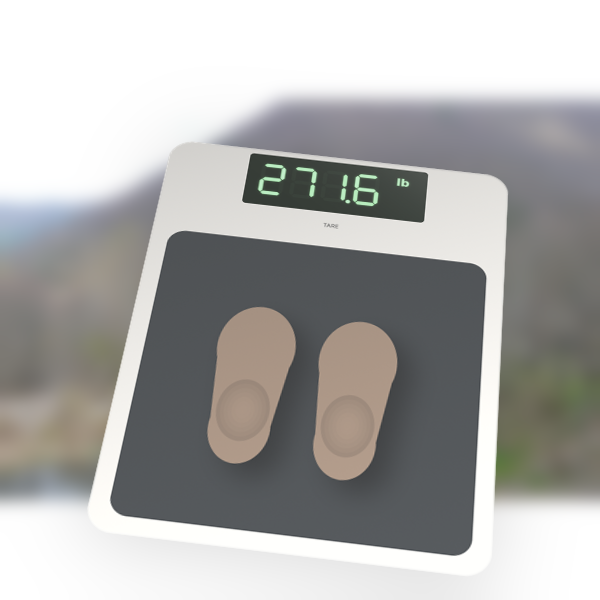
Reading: 271.6 lb
